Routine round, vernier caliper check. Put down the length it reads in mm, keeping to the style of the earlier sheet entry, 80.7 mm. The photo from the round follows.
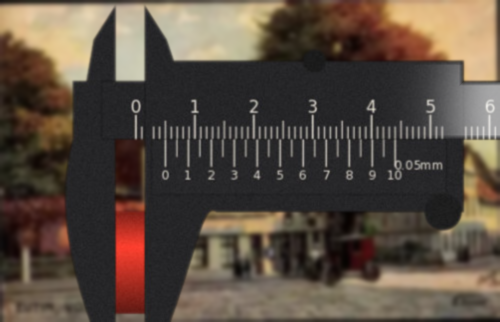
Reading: 5.0 mm
